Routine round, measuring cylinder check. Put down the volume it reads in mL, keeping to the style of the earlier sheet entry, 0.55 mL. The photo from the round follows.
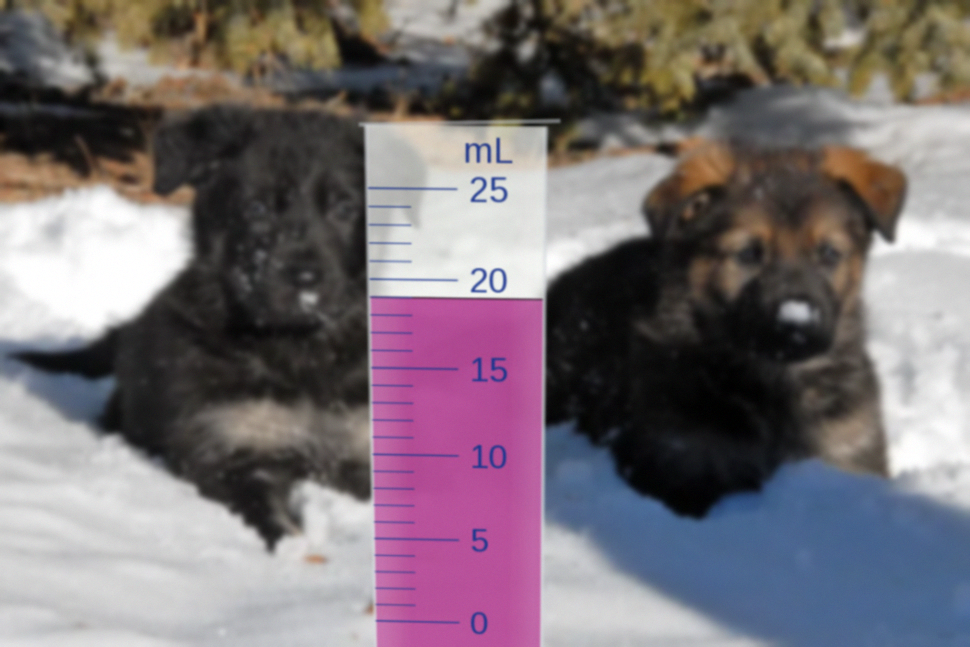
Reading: 19 mL
